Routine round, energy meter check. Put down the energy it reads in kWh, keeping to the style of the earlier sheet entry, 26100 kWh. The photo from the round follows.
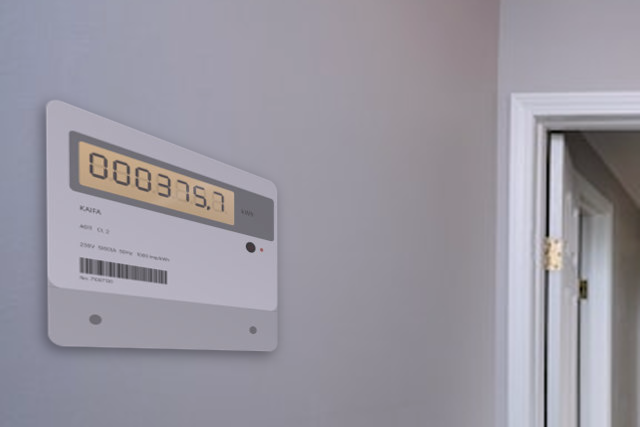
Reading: 375.7 kWh
